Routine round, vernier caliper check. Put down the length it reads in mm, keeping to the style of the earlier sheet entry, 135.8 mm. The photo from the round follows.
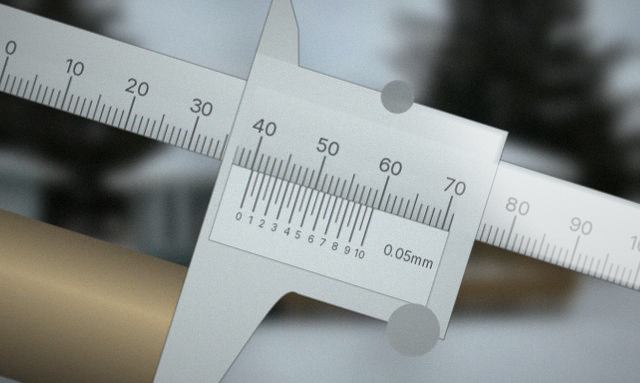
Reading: 40.2 mm
